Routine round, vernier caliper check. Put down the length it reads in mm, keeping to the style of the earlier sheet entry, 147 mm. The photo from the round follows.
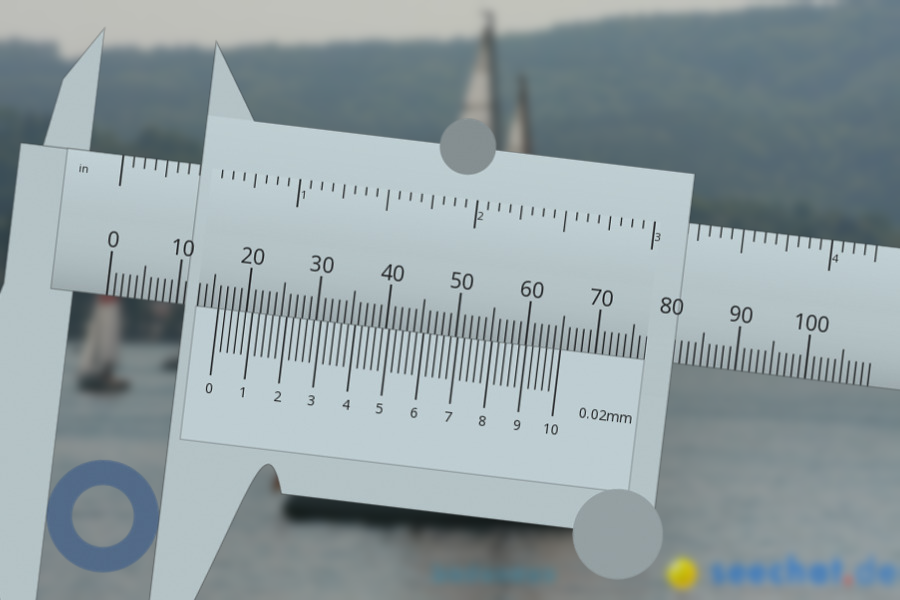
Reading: 16.0 mm
